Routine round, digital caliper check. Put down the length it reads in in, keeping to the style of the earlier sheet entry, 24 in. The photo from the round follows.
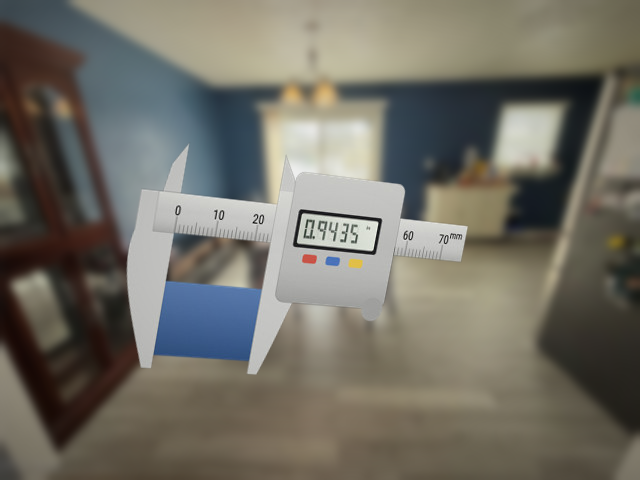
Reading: 0.9435 in
